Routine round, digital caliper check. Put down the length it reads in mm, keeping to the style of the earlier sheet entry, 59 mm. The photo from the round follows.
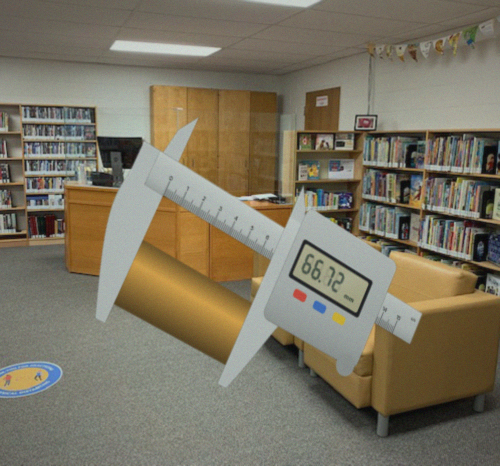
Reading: 66.72 mm
